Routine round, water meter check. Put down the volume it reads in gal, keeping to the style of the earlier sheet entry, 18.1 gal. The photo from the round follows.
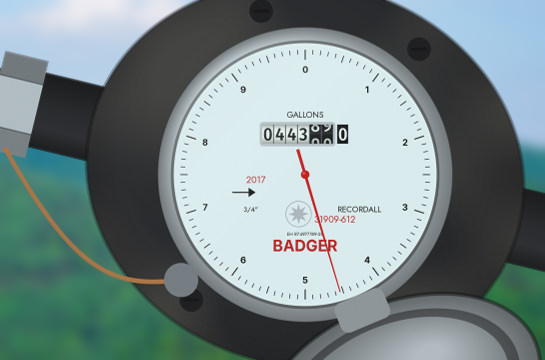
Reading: 443894.5 gal
